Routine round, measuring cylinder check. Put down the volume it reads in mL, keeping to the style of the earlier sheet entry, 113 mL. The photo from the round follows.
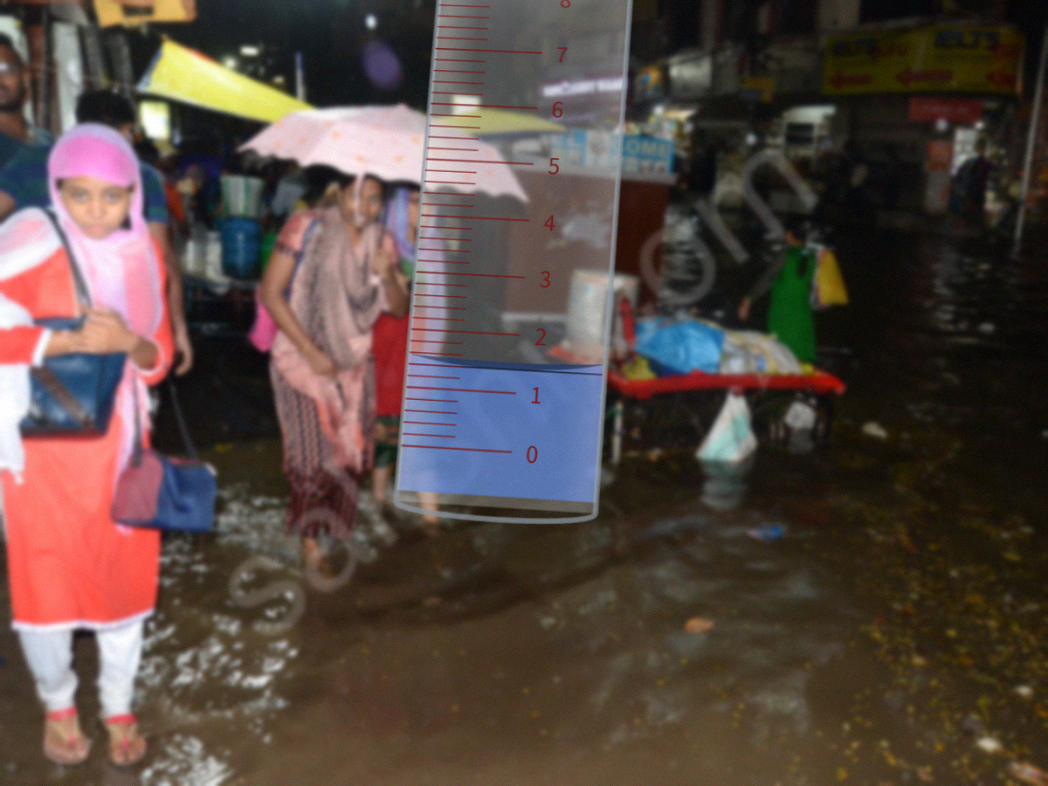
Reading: 1.4 mL
